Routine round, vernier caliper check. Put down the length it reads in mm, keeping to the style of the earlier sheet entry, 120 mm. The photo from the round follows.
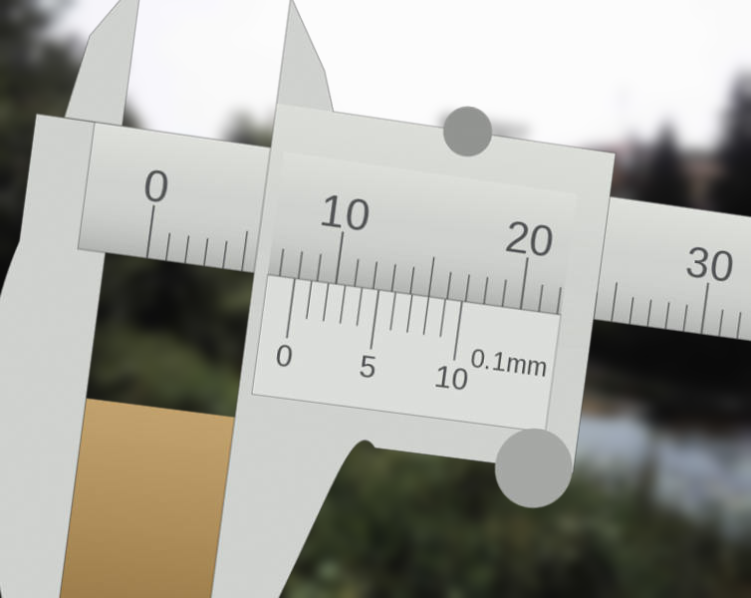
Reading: 7.8 mm
